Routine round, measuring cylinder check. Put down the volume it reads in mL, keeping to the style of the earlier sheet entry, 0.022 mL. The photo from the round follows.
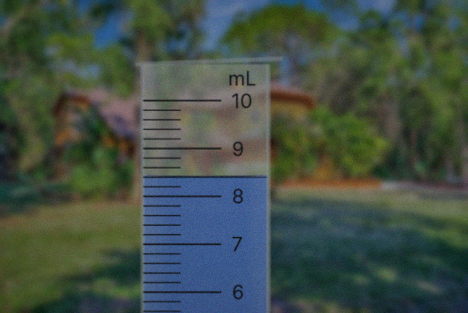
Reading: 8.4 mL
